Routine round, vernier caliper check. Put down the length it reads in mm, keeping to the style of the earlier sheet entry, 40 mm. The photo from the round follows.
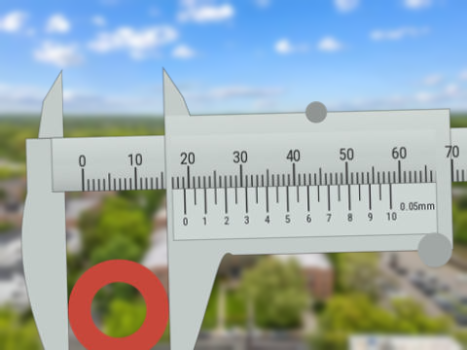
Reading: 19.2 mm
